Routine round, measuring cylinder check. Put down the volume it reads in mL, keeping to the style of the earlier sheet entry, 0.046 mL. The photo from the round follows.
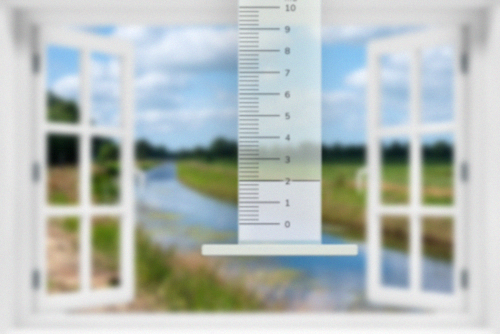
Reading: 2 mL
